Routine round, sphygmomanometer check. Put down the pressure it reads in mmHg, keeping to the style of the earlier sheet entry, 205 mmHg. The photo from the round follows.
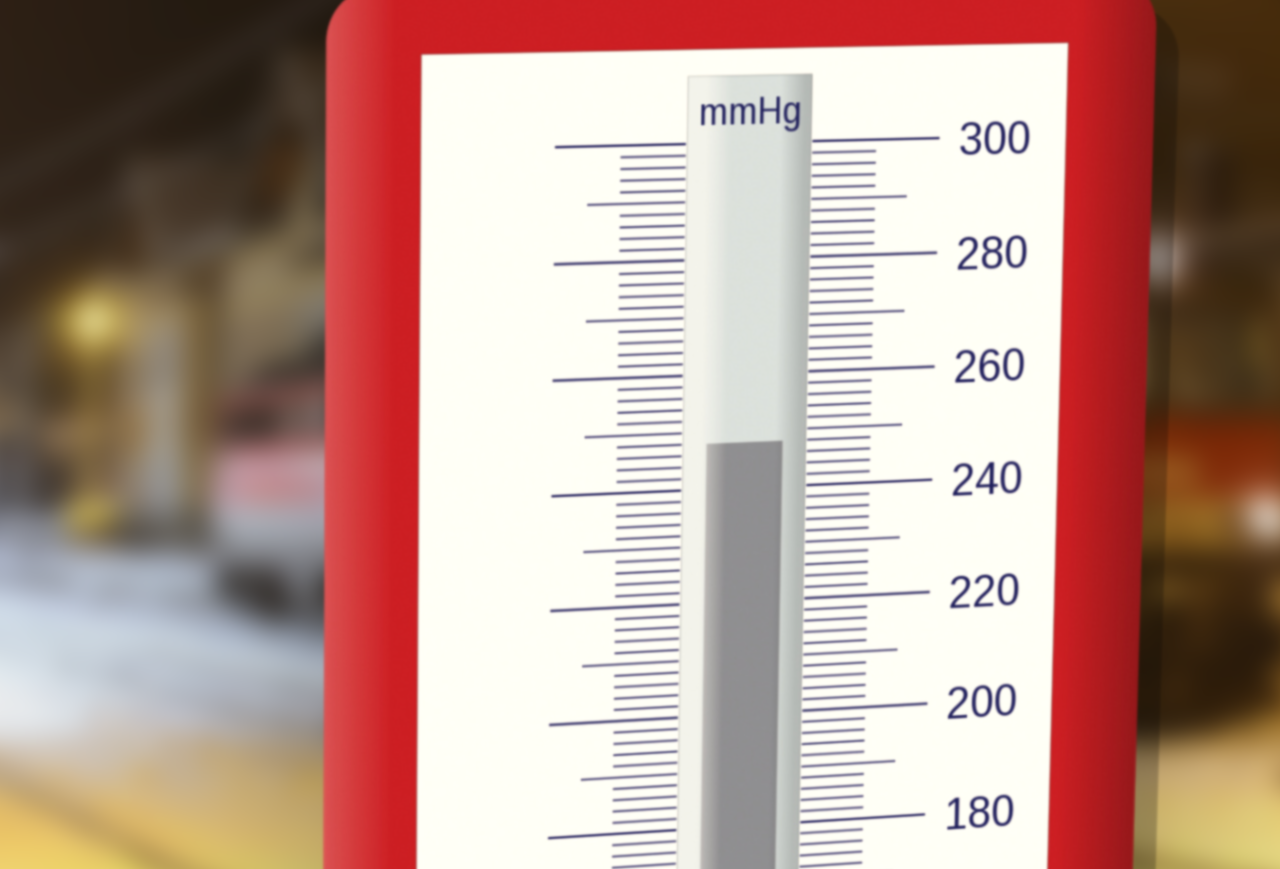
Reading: 248 mmHg
